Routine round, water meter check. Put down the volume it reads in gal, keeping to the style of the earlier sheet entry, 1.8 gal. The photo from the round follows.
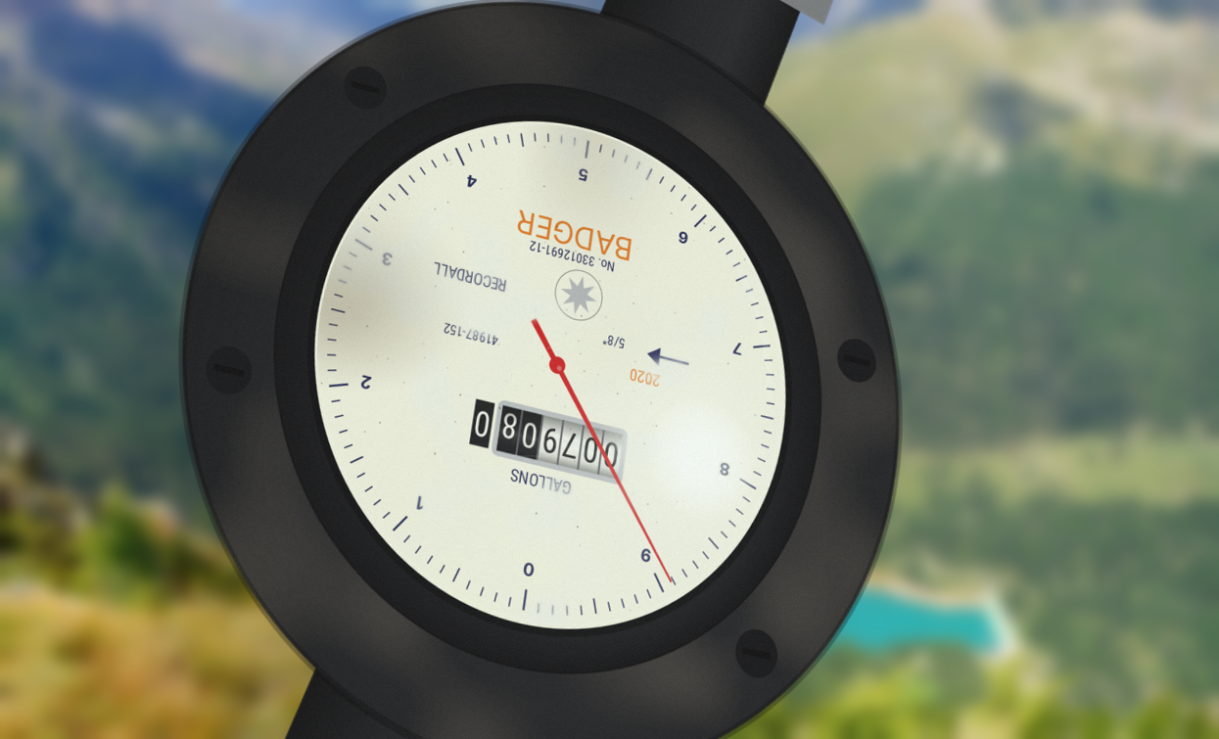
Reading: 79078.9 gal
